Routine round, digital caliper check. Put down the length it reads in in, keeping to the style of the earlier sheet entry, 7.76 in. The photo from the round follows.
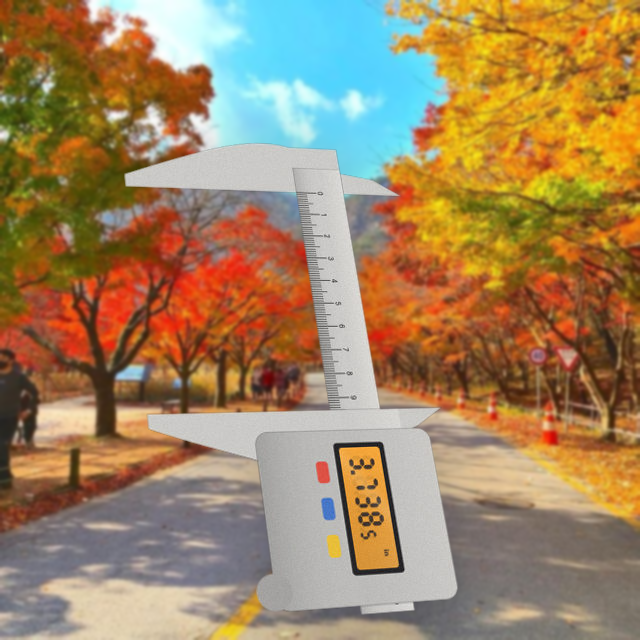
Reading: 3.7385 in
